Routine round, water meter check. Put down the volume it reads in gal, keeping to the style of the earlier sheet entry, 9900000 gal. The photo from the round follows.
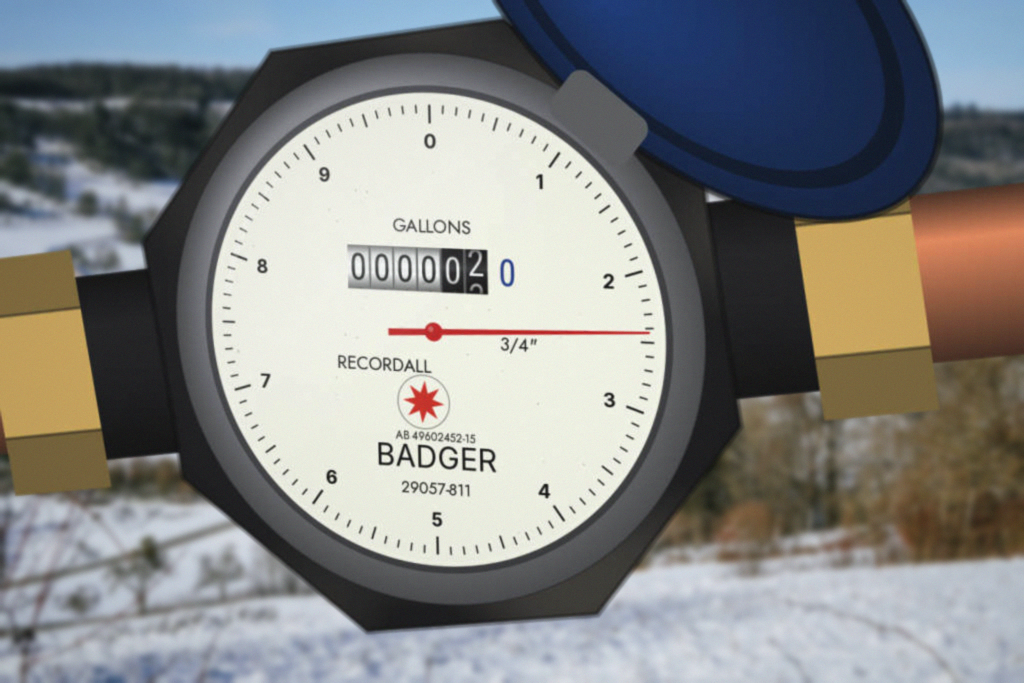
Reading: 22.4 gal
